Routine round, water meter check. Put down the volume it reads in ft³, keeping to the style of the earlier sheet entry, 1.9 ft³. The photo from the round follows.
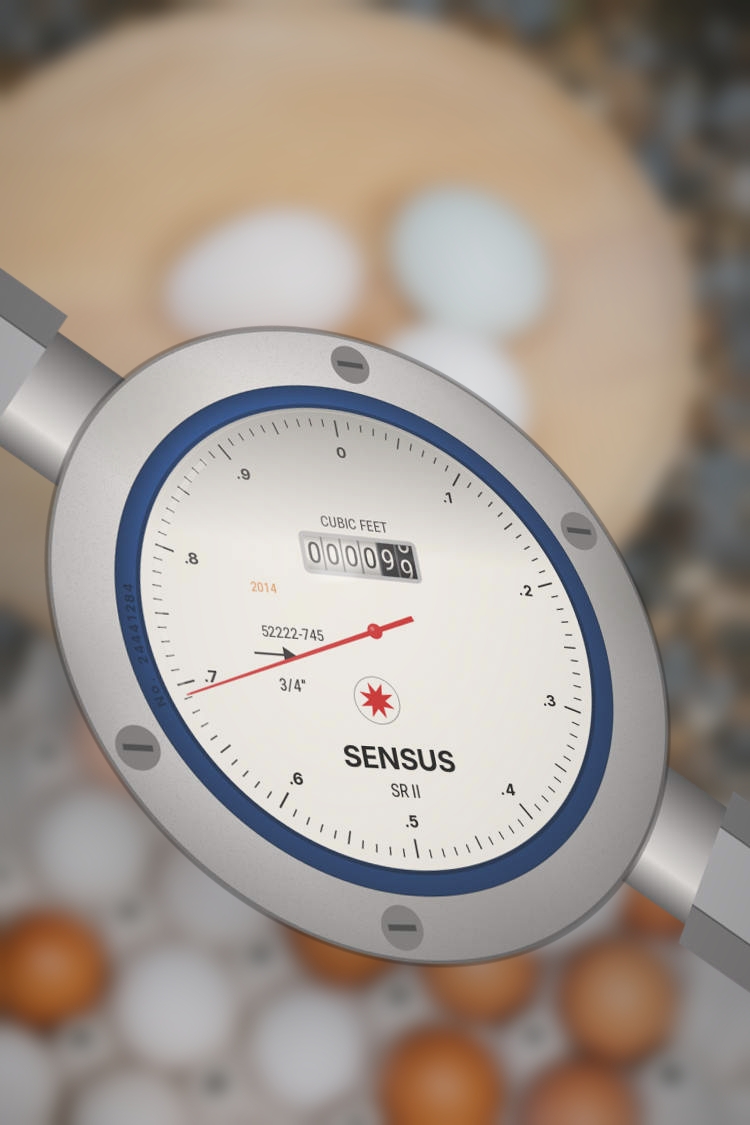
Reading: 98.69 ft³
